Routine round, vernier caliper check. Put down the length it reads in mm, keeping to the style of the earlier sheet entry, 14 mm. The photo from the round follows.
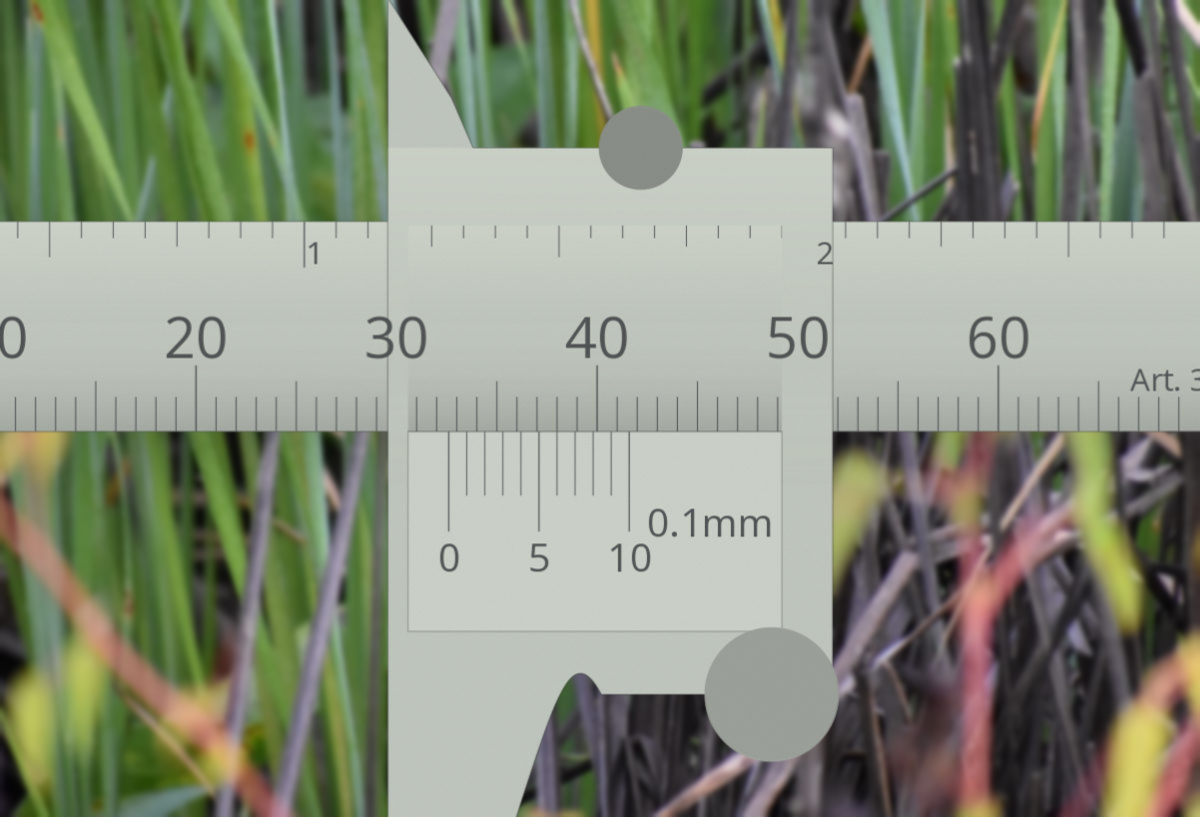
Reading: 32.6 mm
